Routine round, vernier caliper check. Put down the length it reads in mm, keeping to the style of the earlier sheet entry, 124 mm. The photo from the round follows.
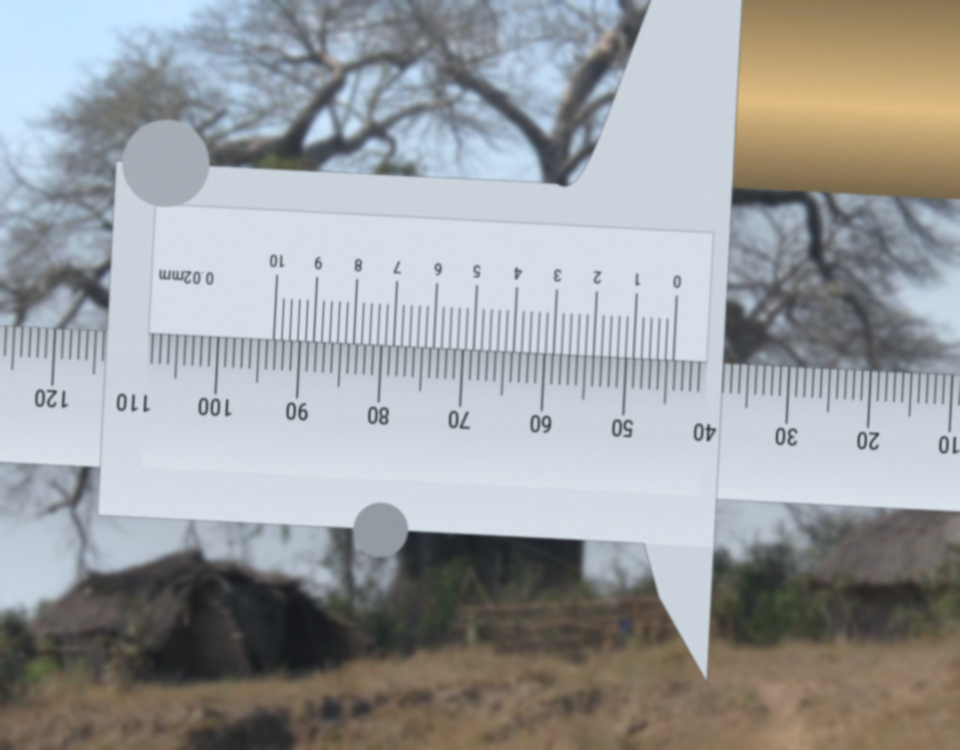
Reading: 44.2 mm
